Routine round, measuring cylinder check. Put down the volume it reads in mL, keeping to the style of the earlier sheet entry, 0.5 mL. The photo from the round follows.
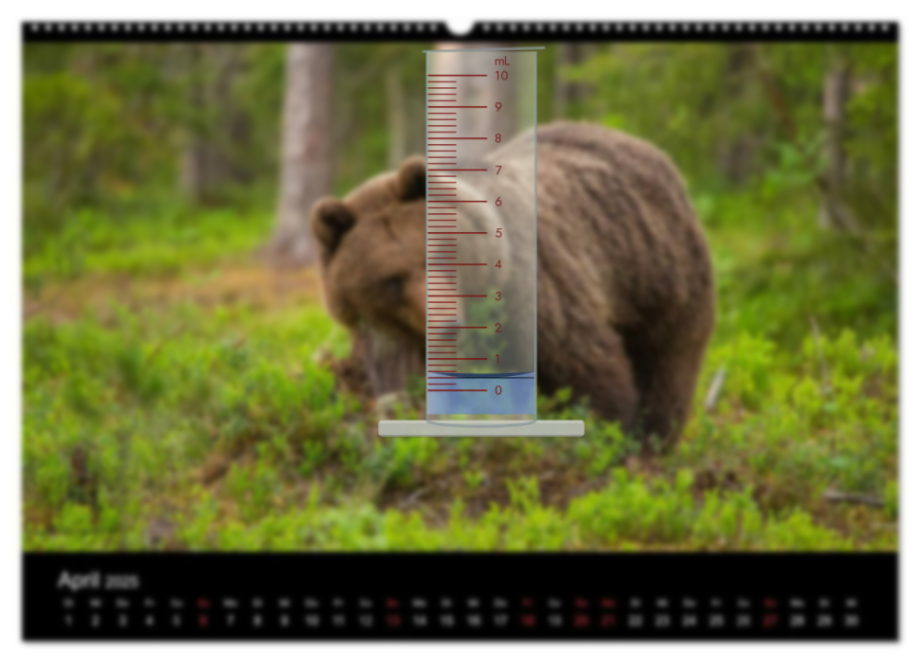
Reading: 0.4 mL
